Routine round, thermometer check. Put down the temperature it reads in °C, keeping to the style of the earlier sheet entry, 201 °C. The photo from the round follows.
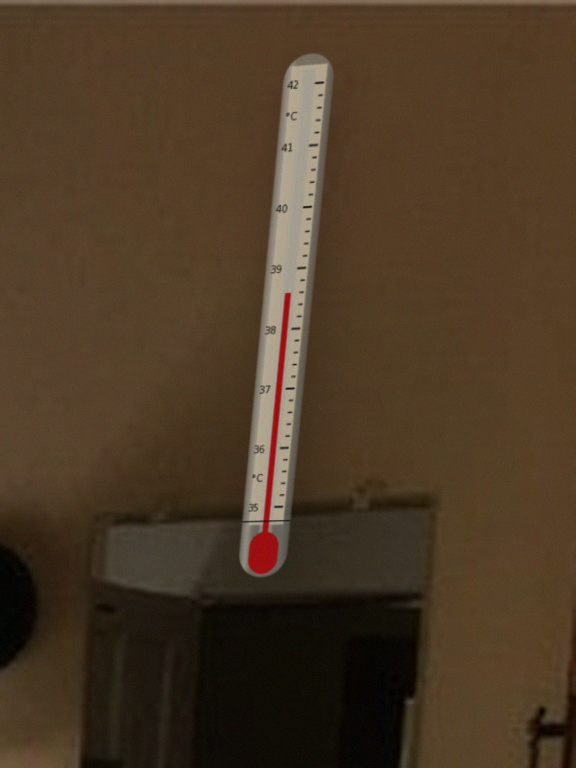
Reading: 38.6 °C
